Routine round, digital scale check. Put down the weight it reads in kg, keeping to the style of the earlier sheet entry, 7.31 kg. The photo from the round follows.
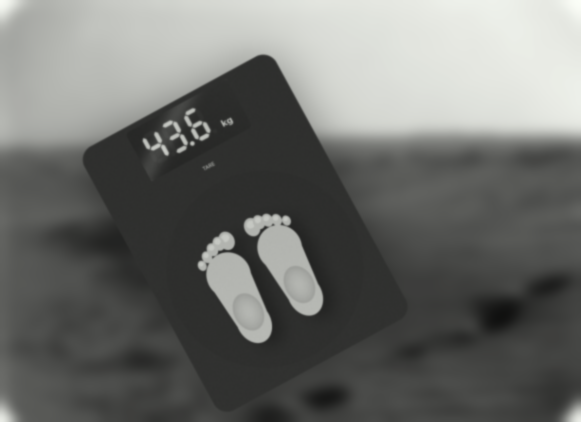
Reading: 43.6 kg
